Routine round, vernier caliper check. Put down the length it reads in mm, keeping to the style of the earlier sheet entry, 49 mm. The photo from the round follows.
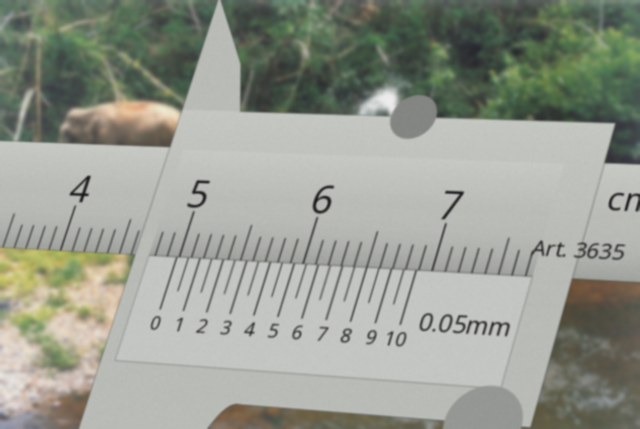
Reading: 49.8 mm
